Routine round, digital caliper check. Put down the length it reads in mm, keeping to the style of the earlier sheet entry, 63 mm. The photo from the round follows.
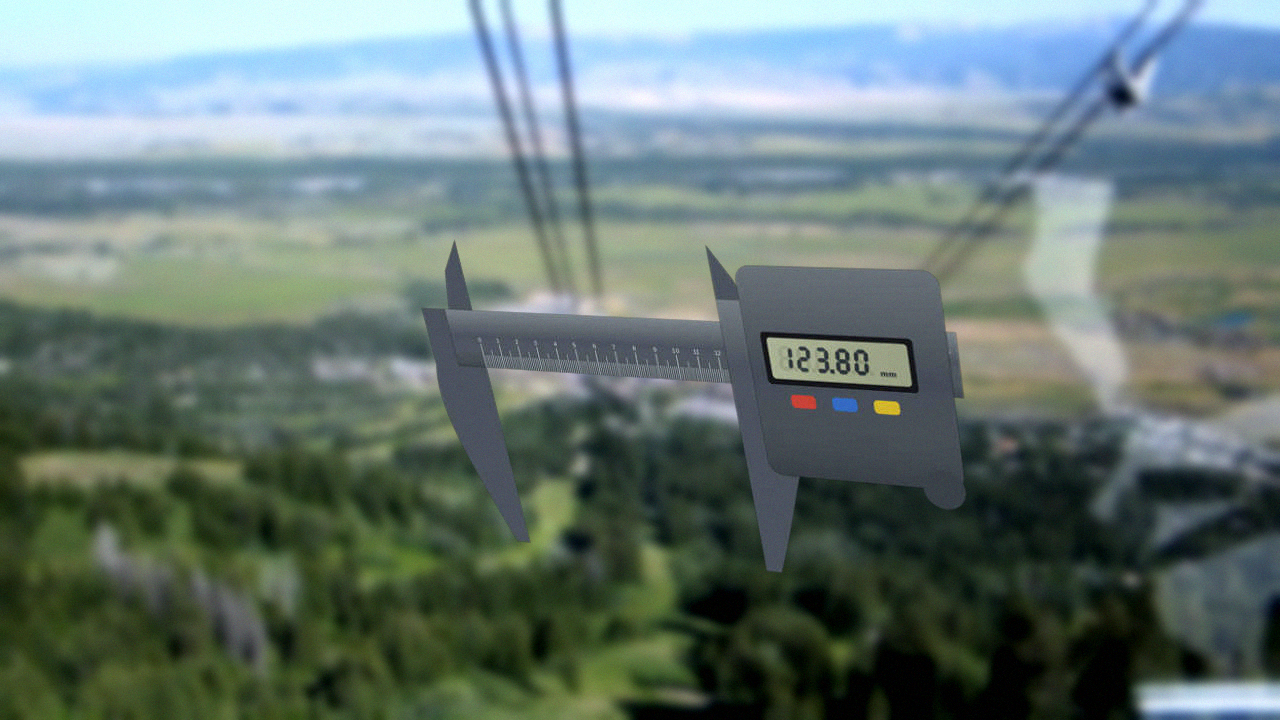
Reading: 123.80 mm
